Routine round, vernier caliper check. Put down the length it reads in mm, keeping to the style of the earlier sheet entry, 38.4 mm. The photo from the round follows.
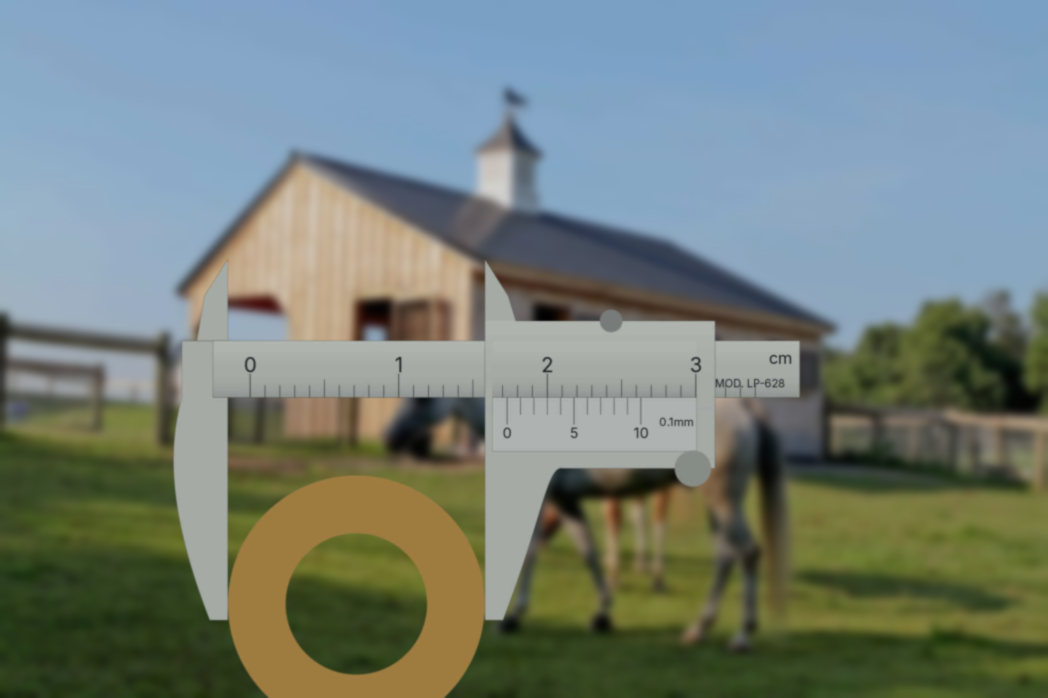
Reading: 17.3 mm
